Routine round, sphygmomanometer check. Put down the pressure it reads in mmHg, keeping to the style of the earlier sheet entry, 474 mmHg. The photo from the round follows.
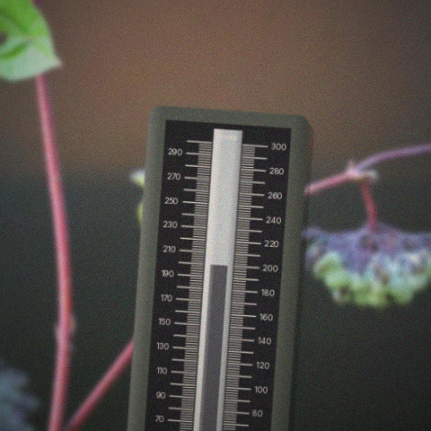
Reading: 200 mmHg
